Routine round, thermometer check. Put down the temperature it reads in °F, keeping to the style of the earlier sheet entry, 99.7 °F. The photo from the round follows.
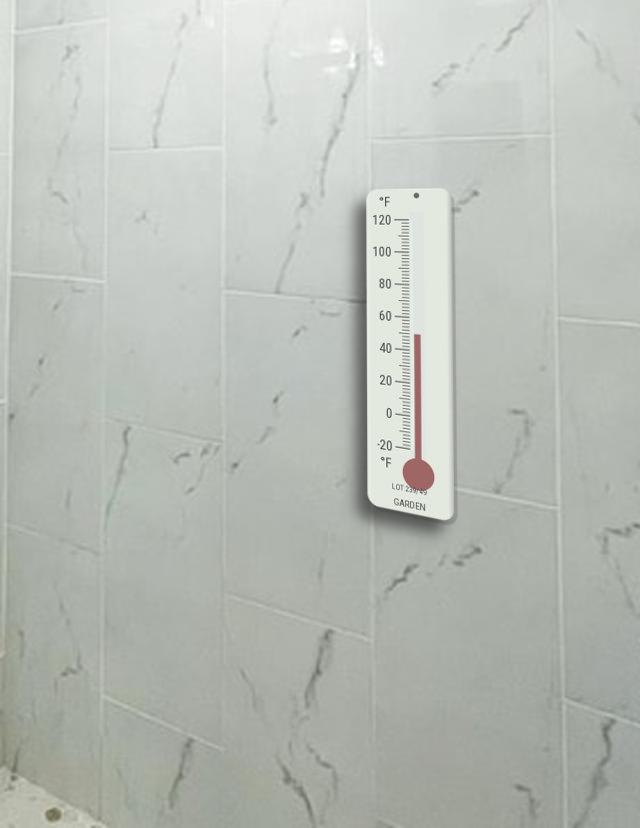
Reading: 50 °F
